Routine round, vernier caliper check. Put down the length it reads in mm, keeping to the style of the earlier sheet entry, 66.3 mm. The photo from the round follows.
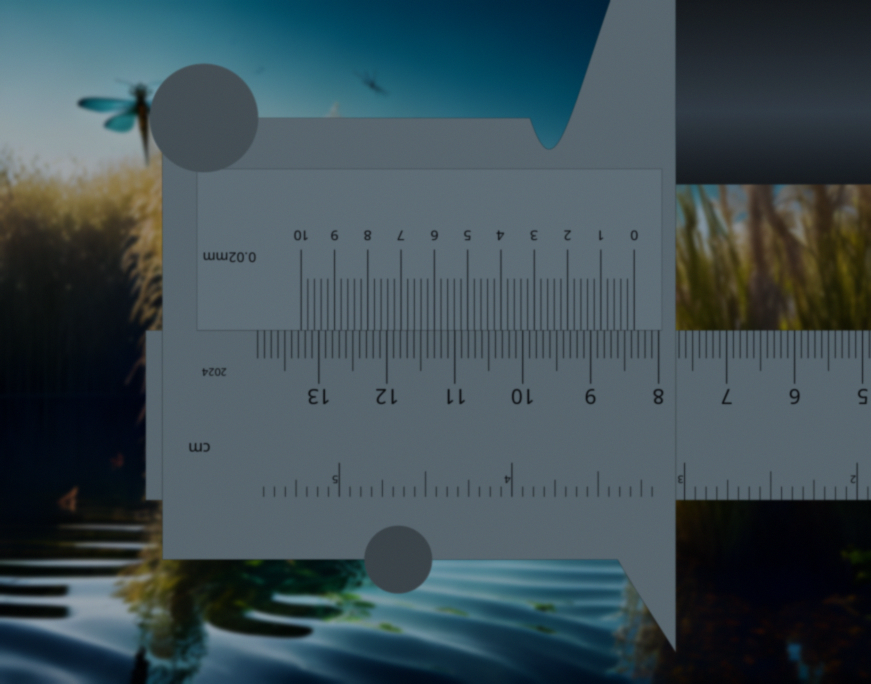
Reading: 83.6 mm
